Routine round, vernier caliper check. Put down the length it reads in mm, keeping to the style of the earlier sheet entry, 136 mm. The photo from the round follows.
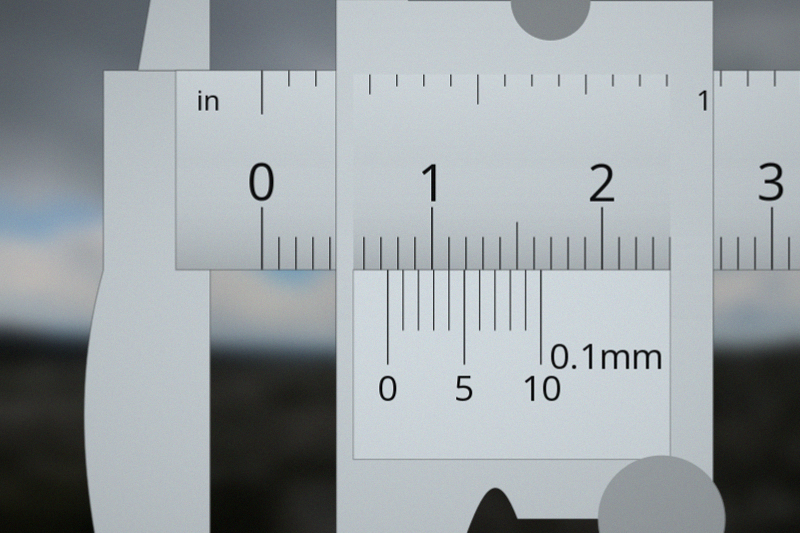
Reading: 7.4 mm
